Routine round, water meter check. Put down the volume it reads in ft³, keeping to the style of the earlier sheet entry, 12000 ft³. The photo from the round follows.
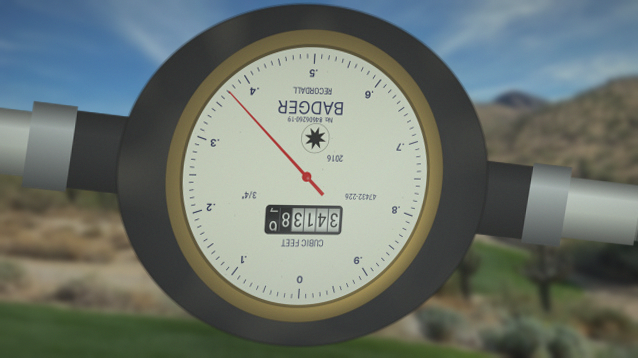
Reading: 341386.37 ft³
